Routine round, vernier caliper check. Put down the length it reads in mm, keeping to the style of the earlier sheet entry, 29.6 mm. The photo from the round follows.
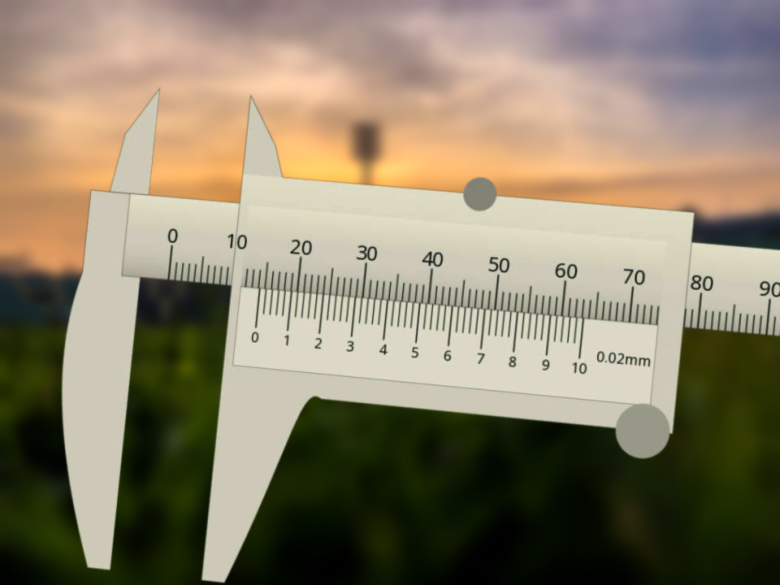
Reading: 14.2 mm
